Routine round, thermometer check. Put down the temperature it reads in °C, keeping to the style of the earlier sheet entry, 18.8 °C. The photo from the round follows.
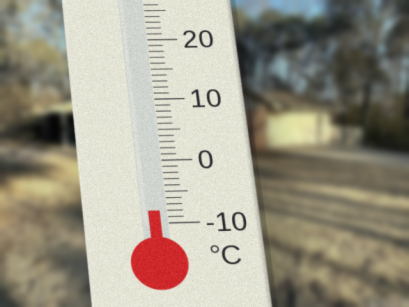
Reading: -8 °C
